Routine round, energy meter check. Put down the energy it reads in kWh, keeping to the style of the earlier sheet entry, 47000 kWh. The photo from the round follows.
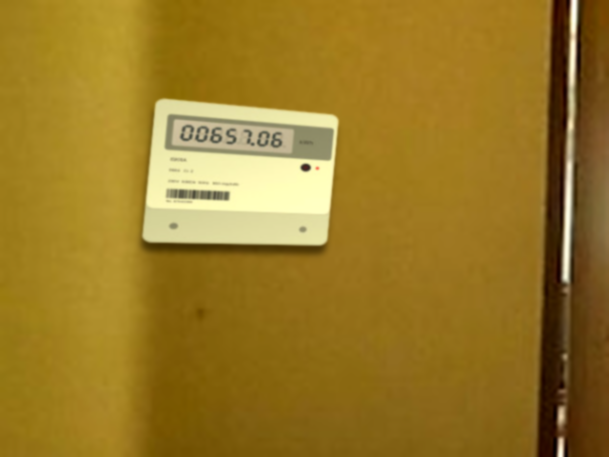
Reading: 657.06 kWh
